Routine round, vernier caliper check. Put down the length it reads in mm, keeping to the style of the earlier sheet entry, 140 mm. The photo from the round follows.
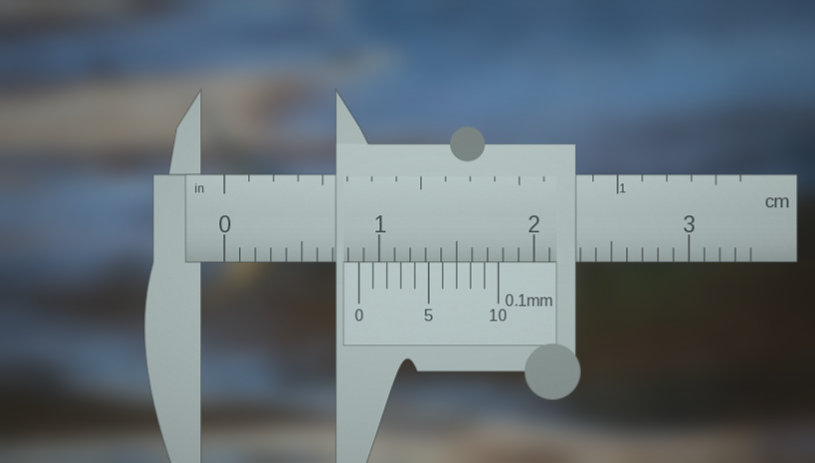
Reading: 8.7 mm
